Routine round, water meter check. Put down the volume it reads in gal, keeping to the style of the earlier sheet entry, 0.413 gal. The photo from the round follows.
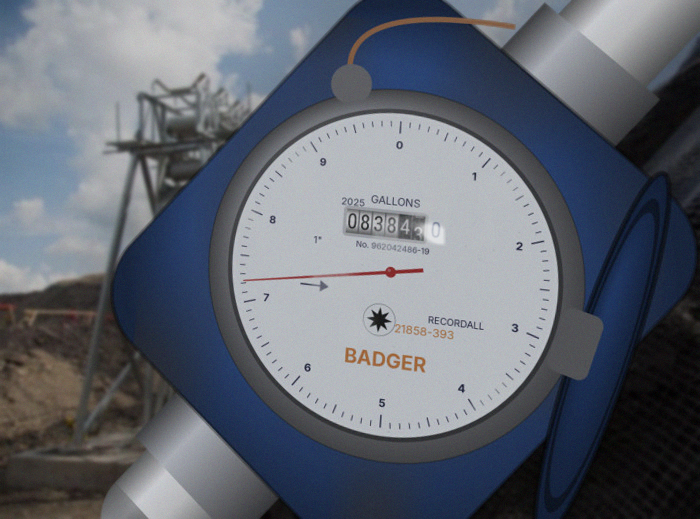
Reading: 838427.2 gal
